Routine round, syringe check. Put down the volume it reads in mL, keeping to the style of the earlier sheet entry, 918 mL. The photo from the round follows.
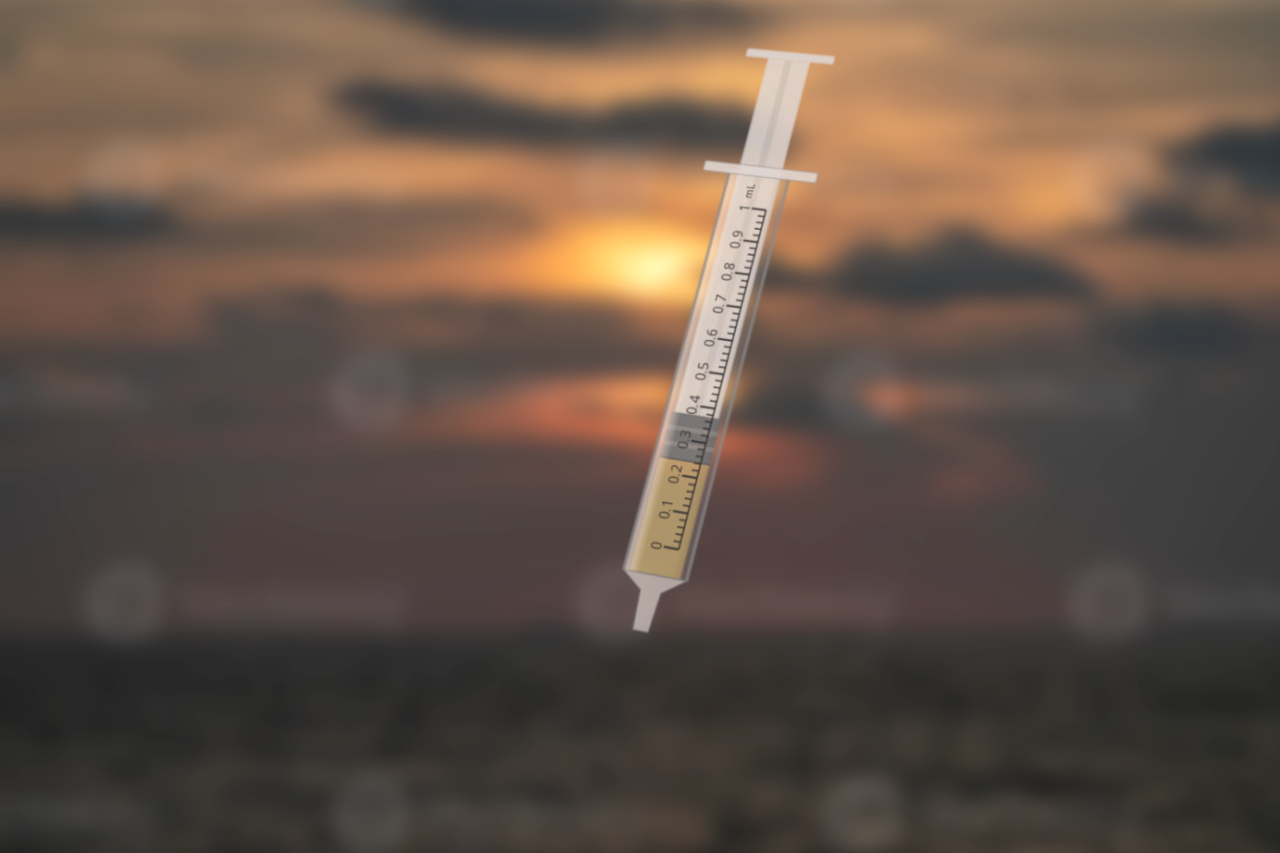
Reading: 0.24 mL
